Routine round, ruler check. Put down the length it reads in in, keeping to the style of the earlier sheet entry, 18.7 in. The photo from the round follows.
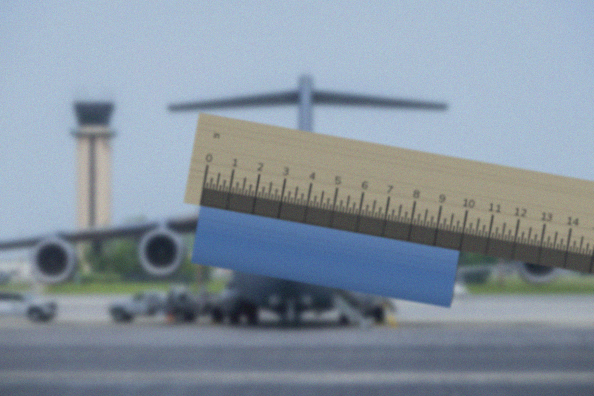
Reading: 10 in
